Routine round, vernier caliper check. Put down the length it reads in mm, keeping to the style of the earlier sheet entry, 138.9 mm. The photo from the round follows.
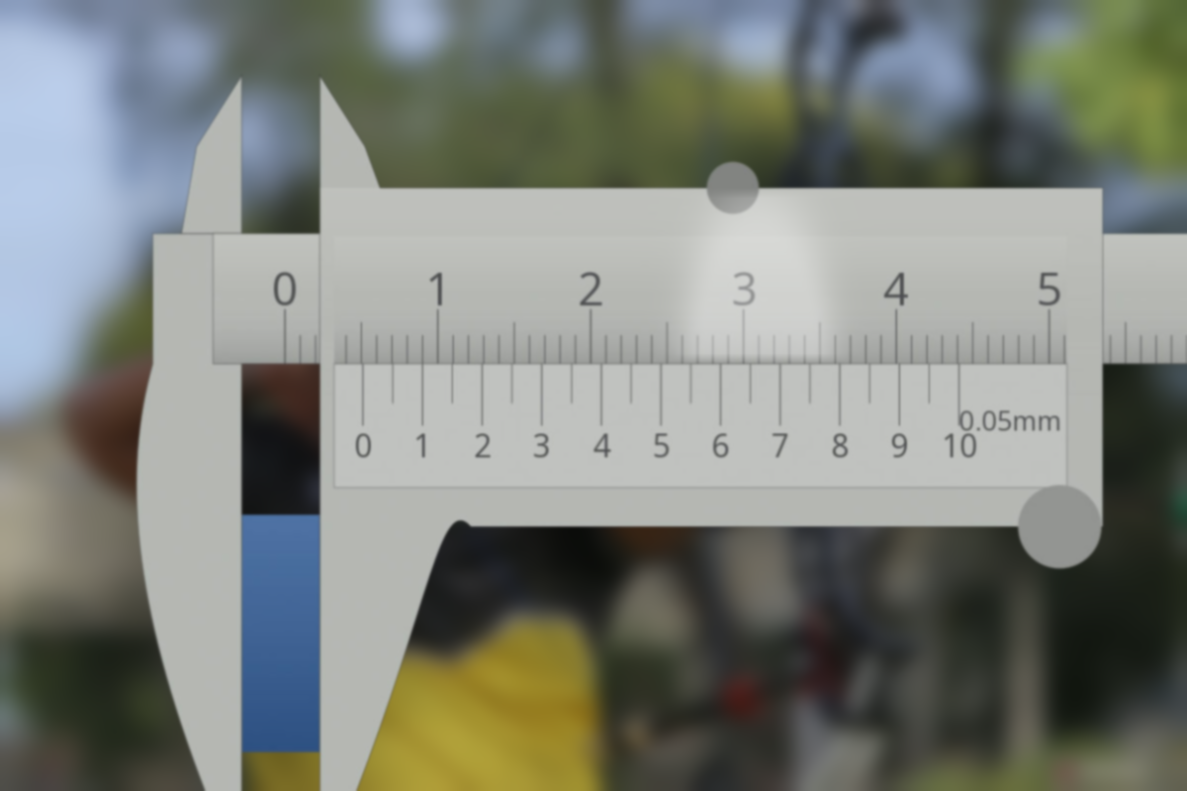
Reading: 5.1 mm
